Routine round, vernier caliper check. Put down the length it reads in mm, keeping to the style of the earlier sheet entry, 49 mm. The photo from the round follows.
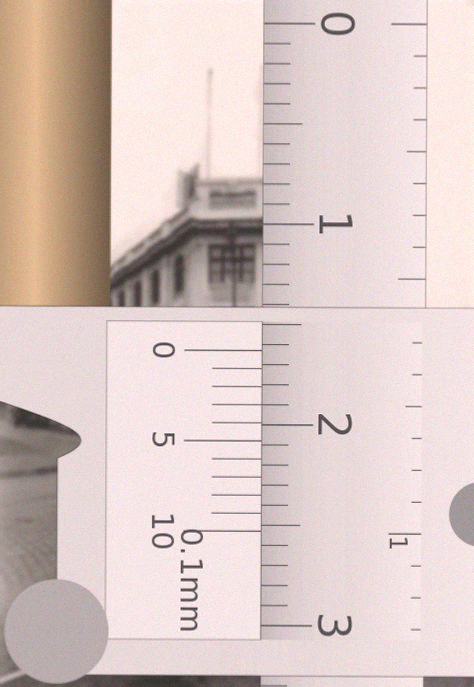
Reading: 16.3 mm
